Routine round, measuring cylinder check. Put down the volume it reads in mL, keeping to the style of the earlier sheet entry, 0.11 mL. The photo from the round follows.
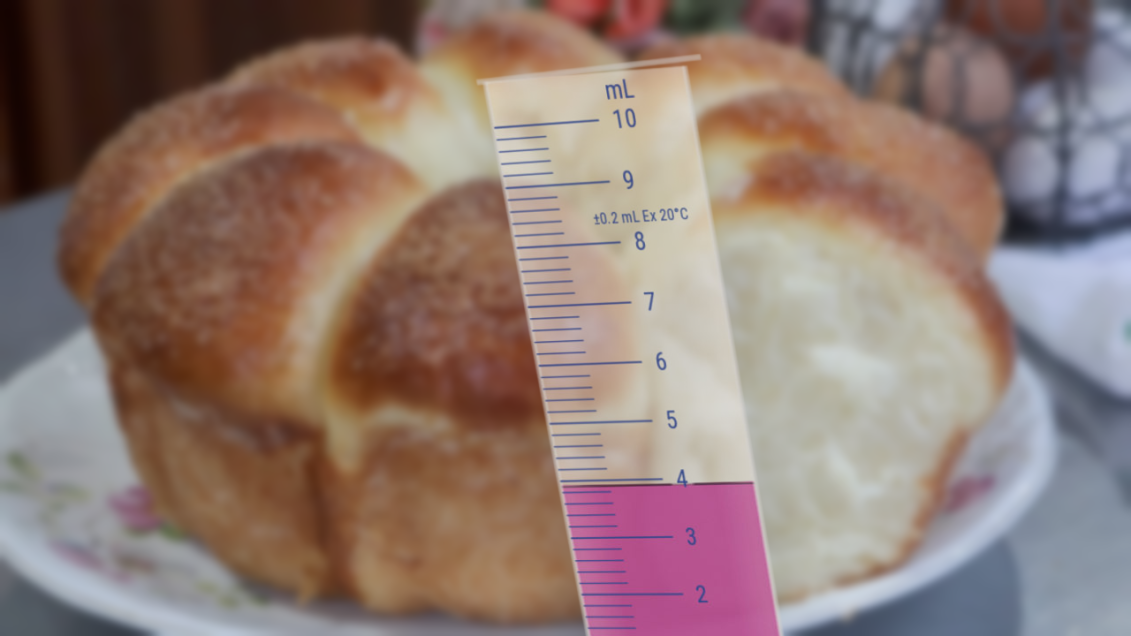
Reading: 3.9 mL
